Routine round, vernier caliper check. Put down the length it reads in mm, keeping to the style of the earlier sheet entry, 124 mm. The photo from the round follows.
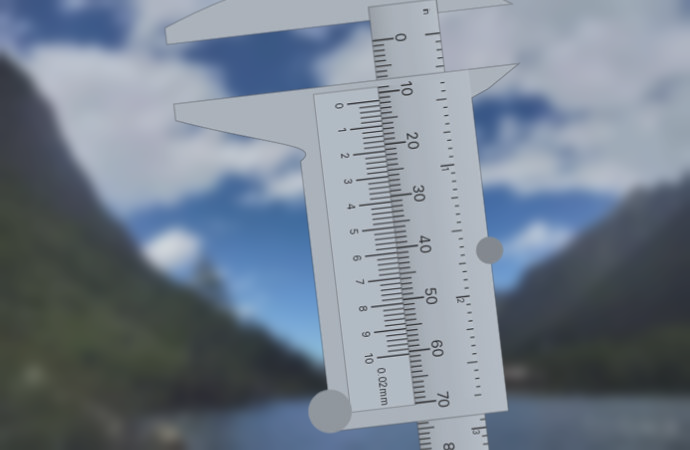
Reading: 11.5 mm
